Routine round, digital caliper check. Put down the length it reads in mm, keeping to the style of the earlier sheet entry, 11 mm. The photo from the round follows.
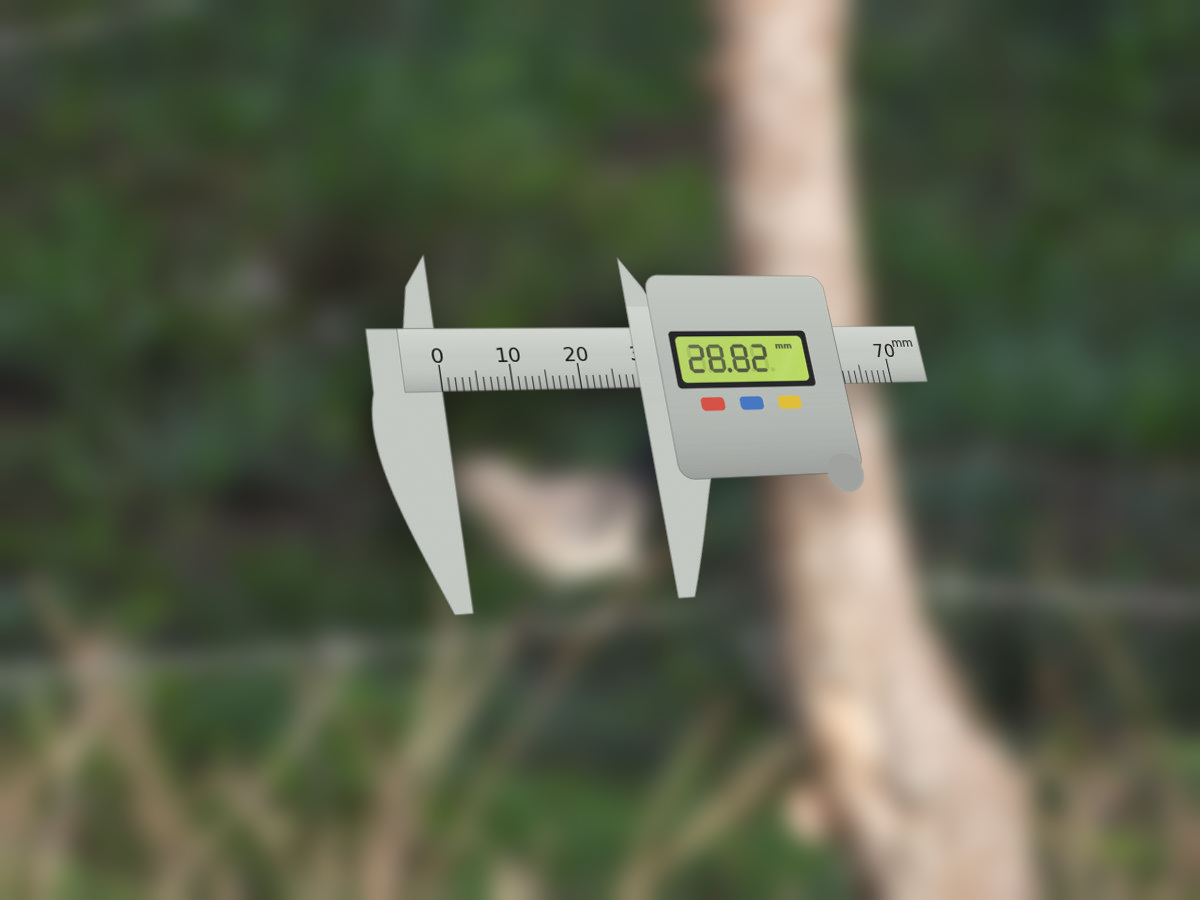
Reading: 28.82 mm
